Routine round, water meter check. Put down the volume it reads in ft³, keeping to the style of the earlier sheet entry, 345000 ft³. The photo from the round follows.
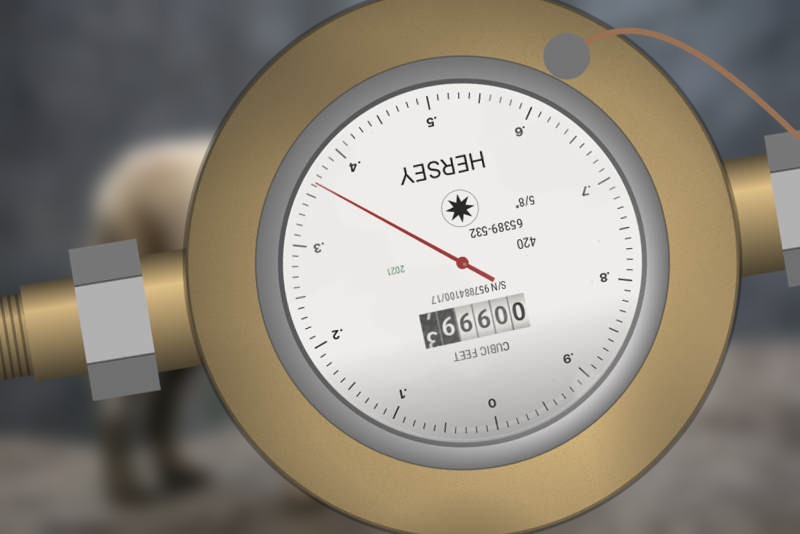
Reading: 9993.36 ft³
